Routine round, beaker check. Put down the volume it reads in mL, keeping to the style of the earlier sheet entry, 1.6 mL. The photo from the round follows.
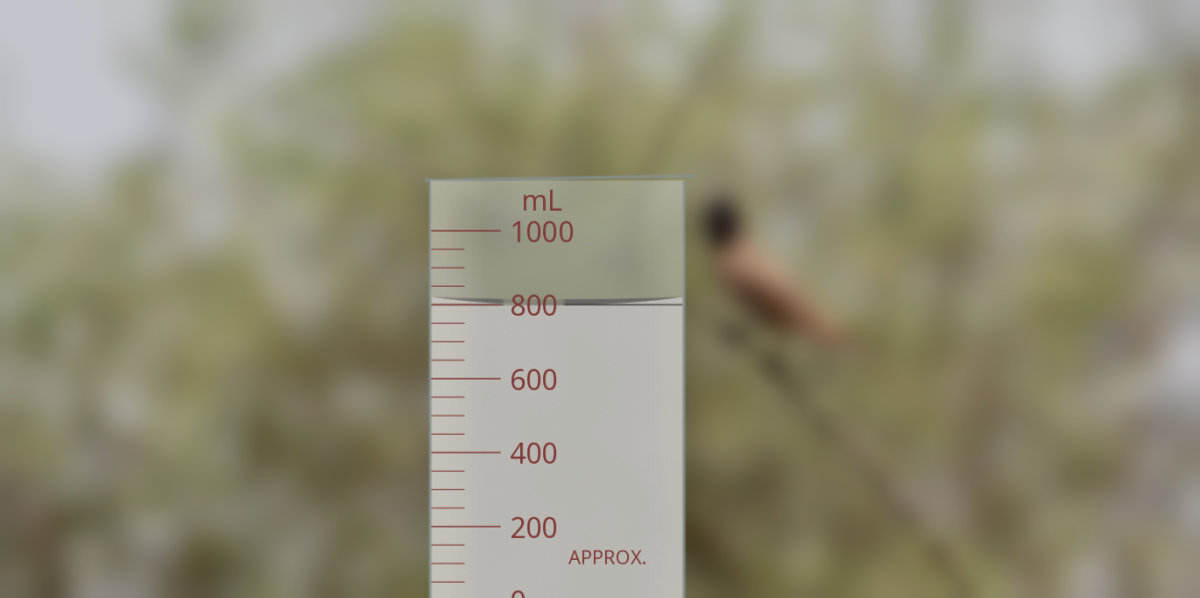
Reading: 800 mL
